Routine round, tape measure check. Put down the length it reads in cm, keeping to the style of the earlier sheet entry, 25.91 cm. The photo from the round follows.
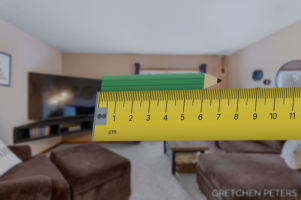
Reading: 7 cm
